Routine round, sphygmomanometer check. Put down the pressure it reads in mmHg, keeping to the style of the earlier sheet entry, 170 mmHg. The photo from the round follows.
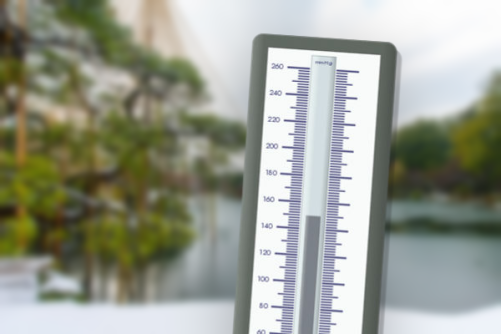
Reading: 150 mmHg
